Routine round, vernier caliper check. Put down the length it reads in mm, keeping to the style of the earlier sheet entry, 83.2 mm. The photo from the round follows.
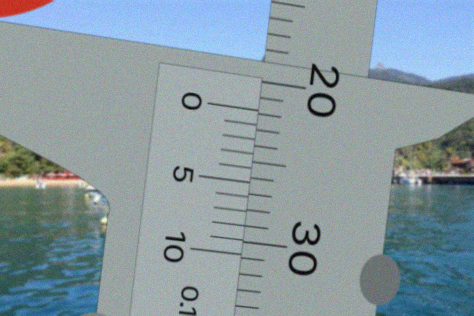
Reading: 21.8 mm
